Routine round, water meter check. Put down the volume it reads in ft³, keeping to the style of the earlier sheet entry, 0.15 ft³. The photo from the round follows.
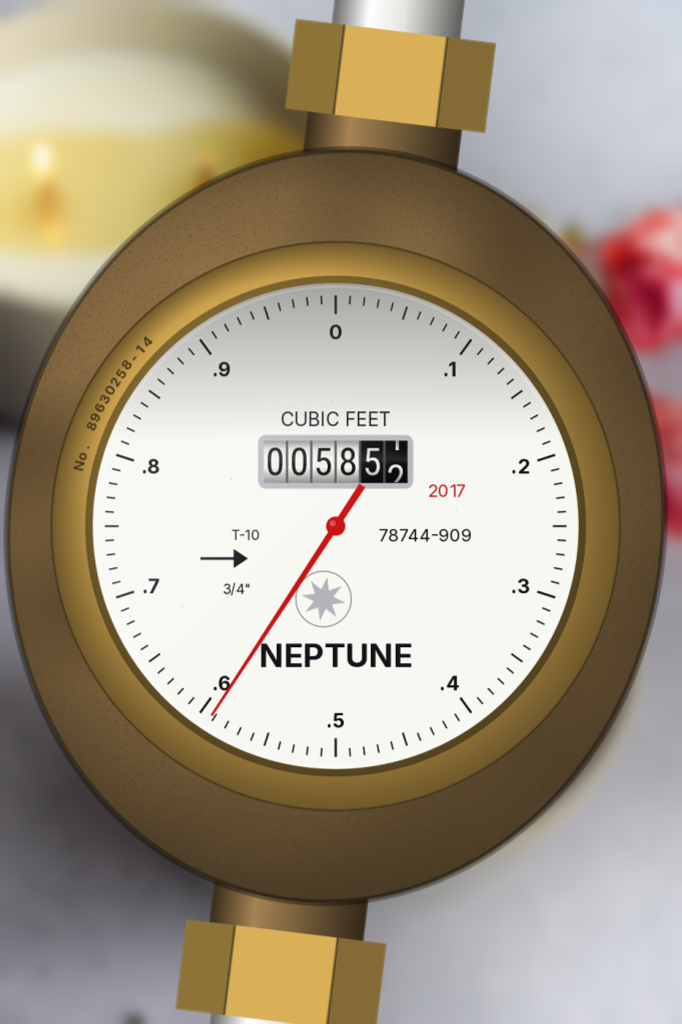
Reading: 5851.59 ft³
